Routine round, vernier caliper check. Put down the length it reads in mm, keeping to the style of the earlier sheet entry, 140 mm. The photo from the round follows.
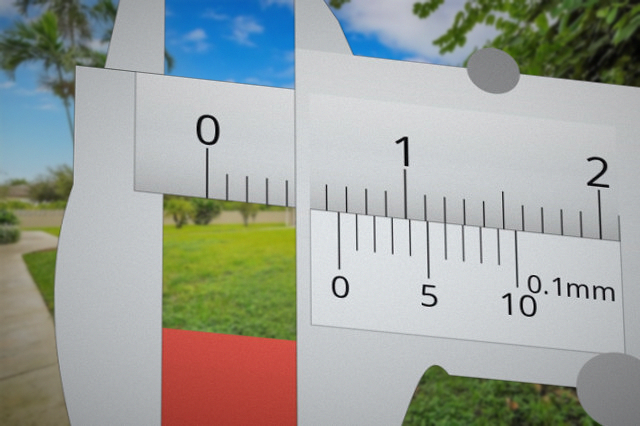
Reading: 6.6 mm
